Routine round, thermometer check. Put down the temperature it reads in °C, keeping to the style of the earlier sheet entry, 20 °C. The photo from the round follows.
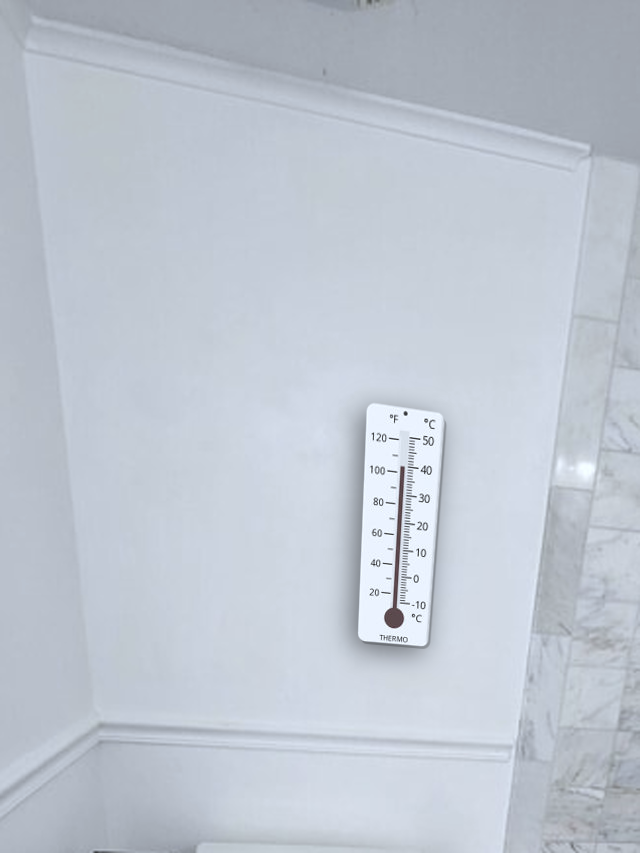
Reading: 40 °C
